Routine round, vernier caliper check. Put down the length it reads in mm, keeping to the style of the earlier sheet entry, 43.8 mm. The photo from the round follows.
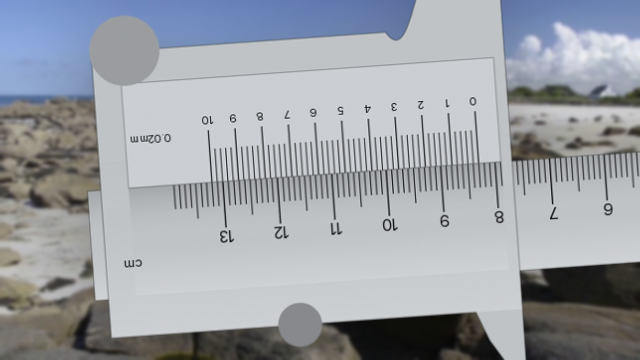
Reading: 83.0 mm
